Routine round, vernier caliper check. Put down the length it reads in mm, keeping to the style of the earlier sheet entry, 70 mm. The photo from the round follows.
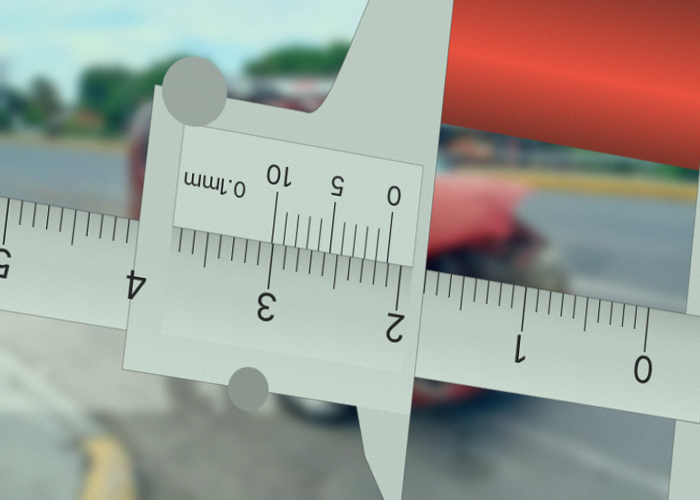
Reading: 21.1 mm
